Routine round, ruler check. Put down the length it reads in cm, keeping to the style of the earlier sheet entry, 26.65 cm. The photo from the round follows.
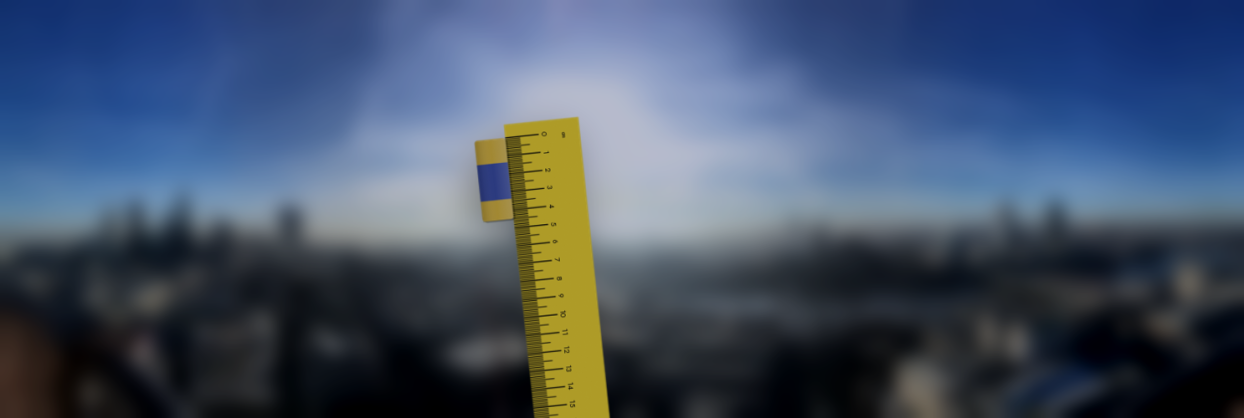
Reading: 4.5 cm
